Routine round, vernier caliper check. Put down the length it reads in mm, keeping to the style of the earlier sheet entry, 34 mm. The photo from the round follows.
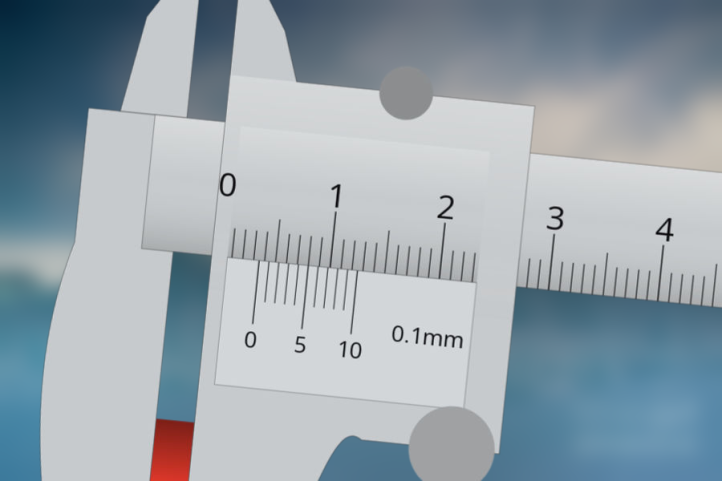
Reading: 3.5 mm
